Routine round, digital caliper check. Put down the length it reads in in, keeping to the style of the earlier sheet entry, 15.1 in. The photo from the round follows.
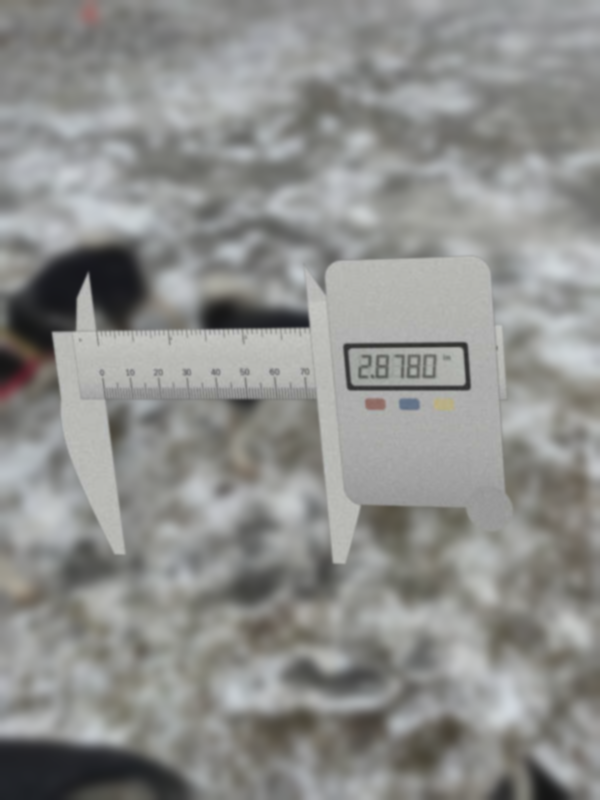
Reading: 2.8780 in
